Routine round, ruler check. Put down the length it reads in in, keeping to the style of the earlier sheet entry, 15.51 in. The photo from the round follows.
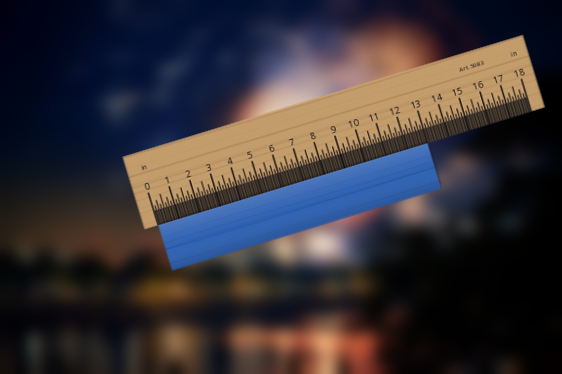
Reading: 13 in
